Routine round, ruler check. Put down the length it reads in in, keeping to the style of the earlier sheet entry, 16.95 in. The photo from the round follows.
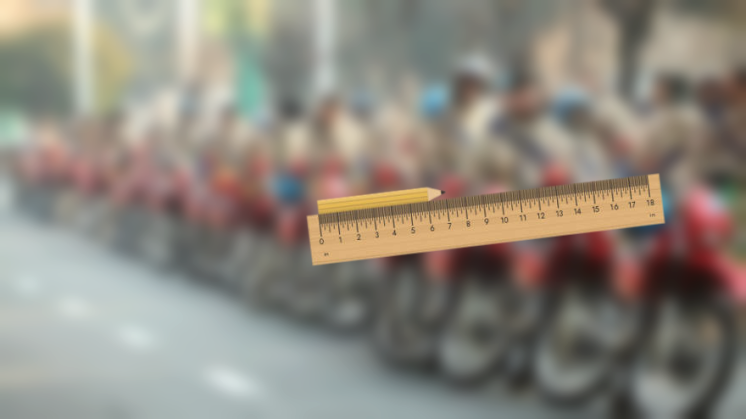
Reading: 7 in
